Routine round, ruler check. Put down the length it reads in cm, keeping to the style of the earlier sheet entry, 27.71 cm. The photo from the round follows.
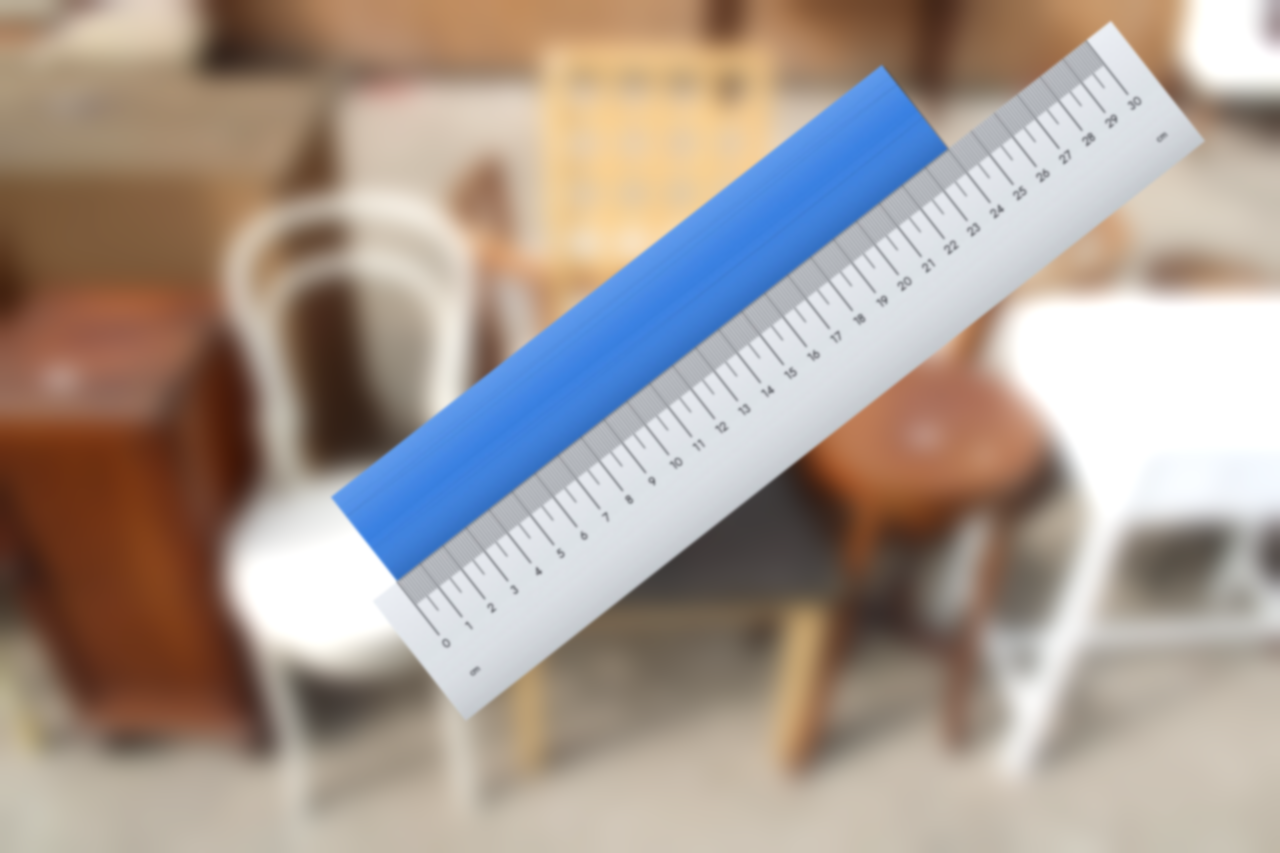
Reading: 24 cm
